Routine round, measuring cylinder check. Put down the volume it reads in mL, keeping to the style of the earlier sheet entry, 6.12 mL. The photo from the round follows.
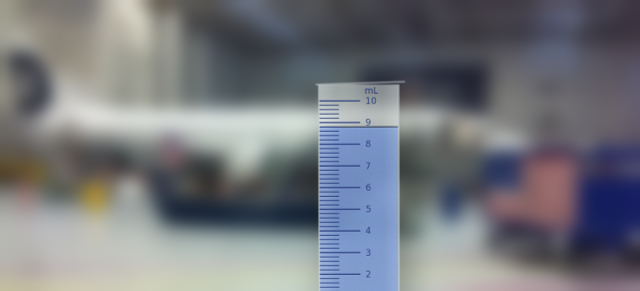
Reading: 8.8 mL
